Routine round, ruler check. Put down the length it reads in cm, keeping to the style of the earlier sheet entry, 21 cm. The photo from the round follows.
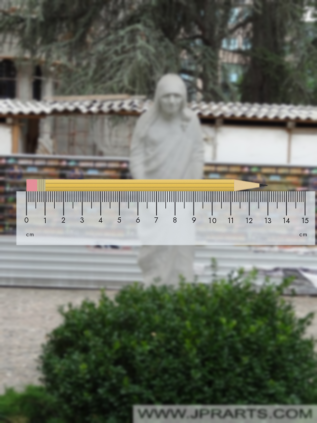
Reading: 13 cm
